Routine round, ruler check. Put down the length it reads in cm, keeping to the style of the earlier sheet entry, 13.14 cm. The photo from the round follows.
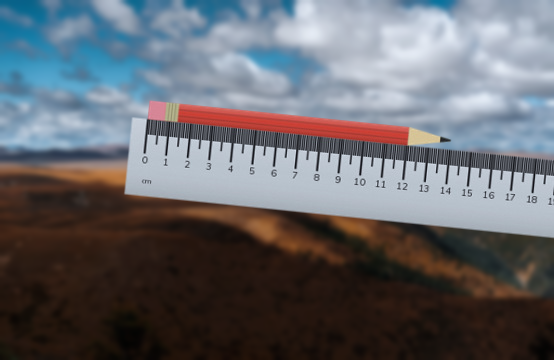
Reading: 14 cm
